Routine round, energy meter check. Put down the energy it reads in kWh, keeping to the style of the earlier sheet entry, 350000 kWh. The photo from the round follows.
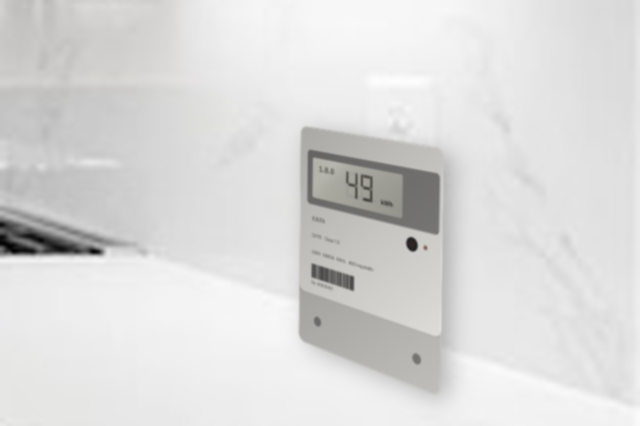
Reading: 49 kWh
